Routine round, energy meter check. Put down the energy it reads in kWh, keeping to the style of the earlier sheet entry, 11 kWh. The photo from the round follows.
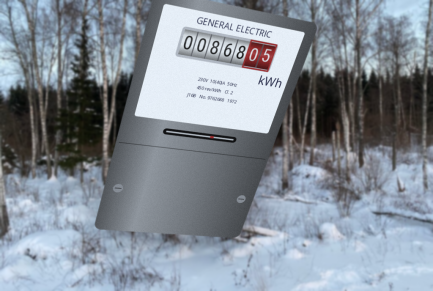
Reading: 868.05 kWh
